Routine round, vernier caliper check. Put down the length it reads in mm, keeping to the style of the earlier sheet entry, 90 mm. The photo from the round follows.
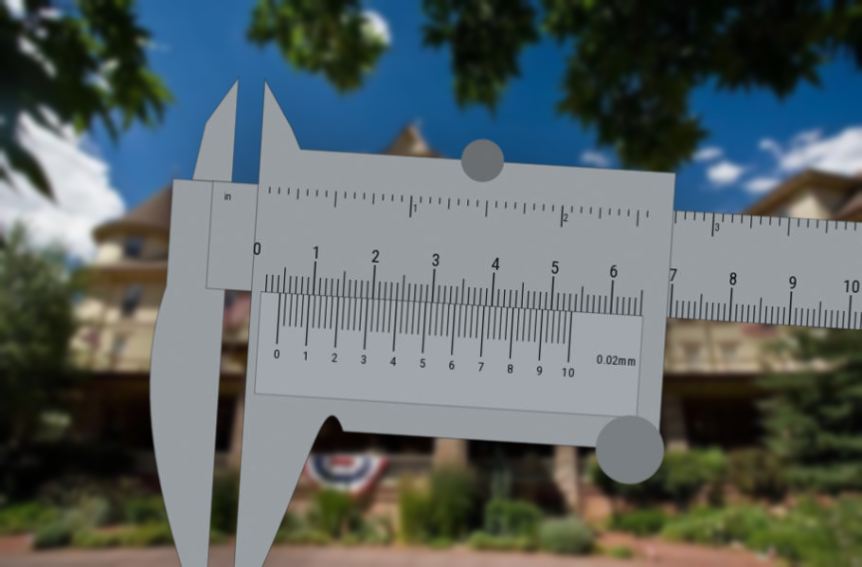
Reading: 4.4 mm
